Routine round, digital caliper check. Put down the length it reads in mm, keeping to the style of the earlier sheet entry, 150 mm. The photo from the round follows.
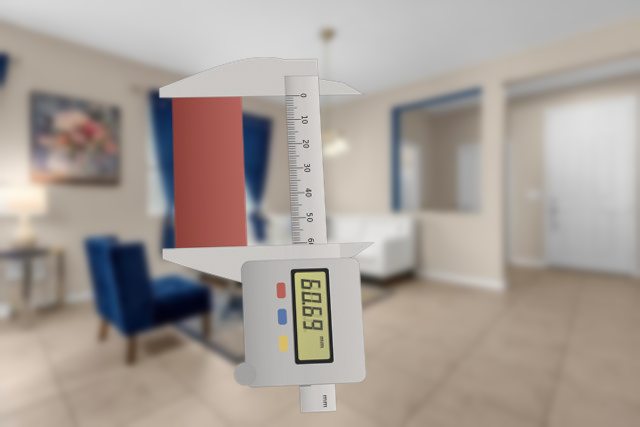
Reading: 60.69 mm
